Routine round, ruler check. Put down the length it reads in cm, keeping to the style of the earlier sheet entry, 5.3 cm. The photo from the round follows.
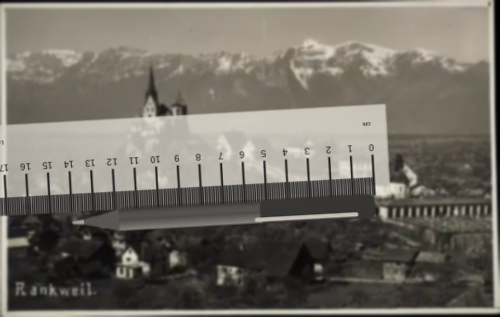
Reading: 14 cm
